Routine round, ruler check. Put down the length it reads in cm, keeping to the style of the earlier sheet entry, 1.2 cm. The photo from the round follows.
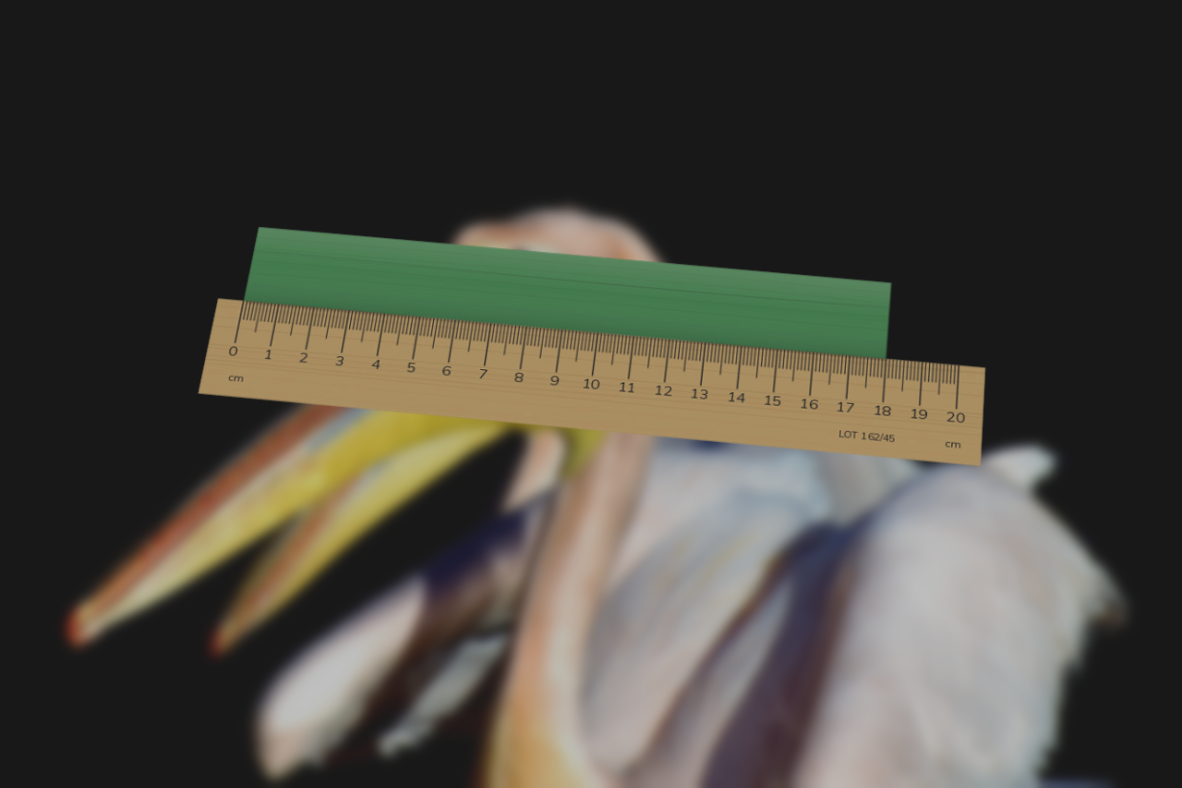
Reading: 18 cm
